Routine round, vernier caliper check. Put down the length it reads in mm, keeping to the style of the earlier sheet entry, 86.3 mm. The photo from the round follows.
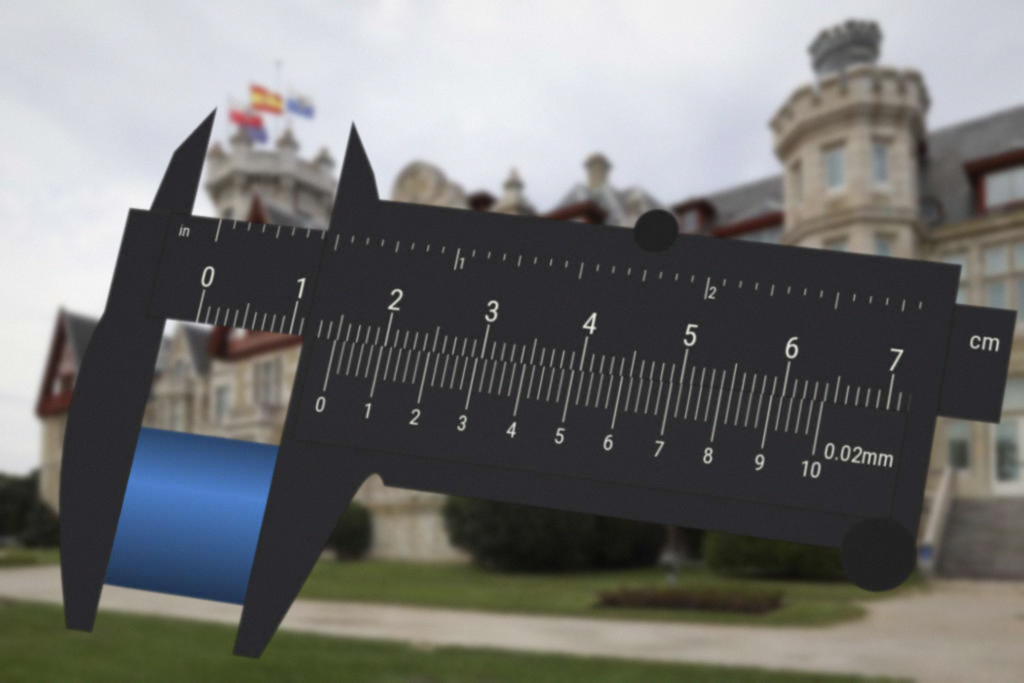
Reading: 14.8 mm
